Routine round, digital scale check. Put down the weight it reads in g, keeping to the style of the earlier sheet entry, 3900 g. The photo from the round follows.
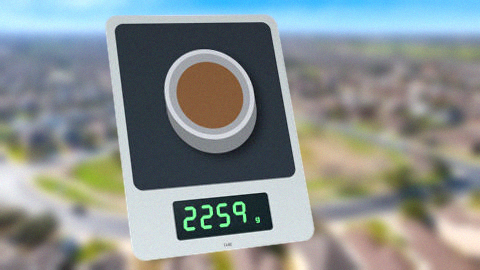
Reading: 2259 g
